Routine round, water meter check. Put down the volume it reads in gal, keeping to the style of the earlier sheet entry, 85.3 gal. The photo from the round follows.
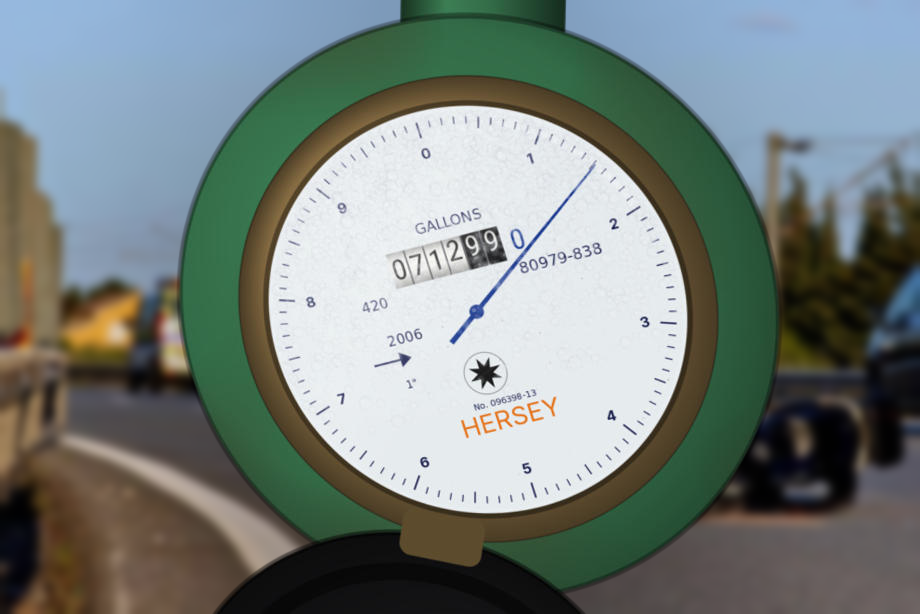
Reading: 712991.5 gal
